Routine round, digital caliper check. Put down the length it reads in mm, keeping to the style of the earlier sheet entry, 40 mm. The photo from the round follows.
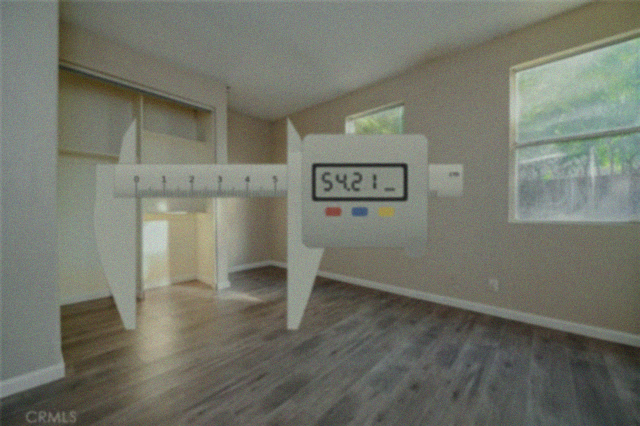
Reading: 54.21 mm
